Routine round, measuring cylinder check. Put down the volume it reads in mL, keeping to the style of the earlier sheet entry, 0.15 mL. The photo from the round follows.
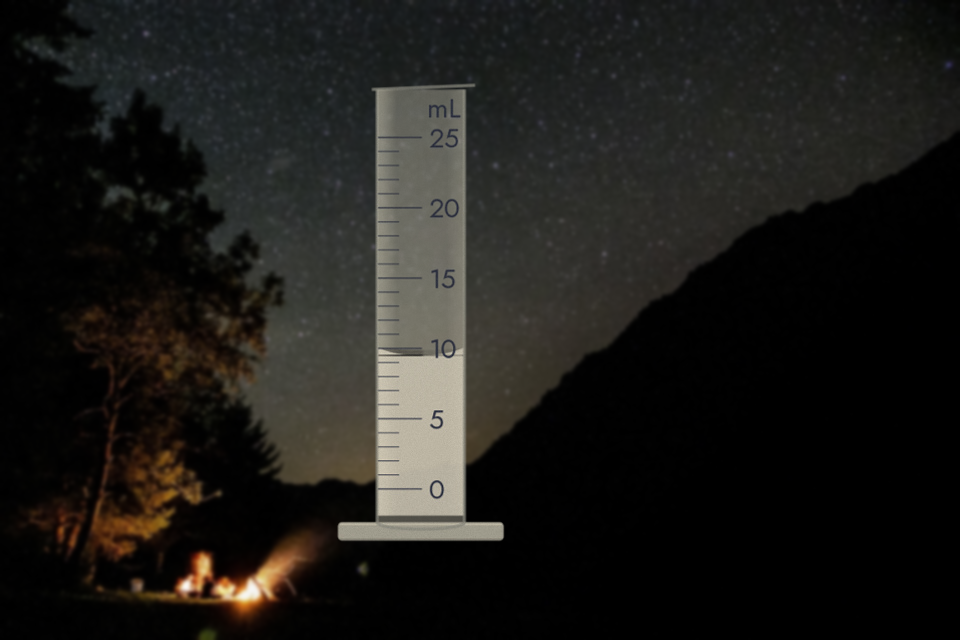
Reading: 9.5 mL
